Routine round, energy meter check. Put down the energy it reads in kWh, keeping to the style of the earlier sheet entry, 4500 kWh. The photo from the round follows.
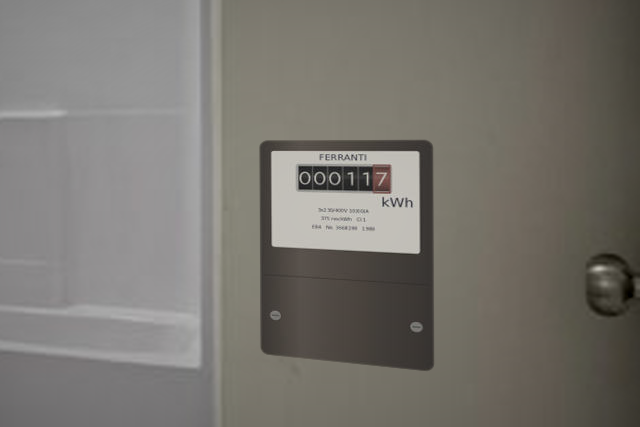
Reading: 11.7 kWh
